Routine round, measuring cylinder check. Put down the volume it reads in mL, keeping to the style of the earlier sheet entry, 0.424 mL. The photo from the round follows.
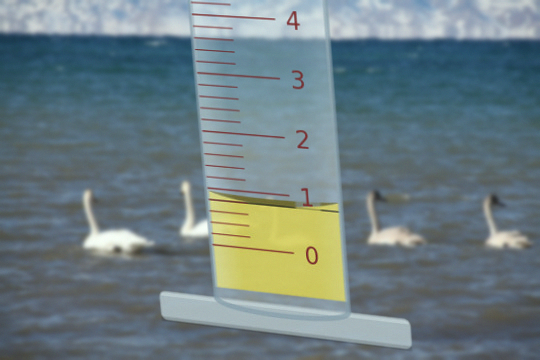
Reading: 0.8 mL
